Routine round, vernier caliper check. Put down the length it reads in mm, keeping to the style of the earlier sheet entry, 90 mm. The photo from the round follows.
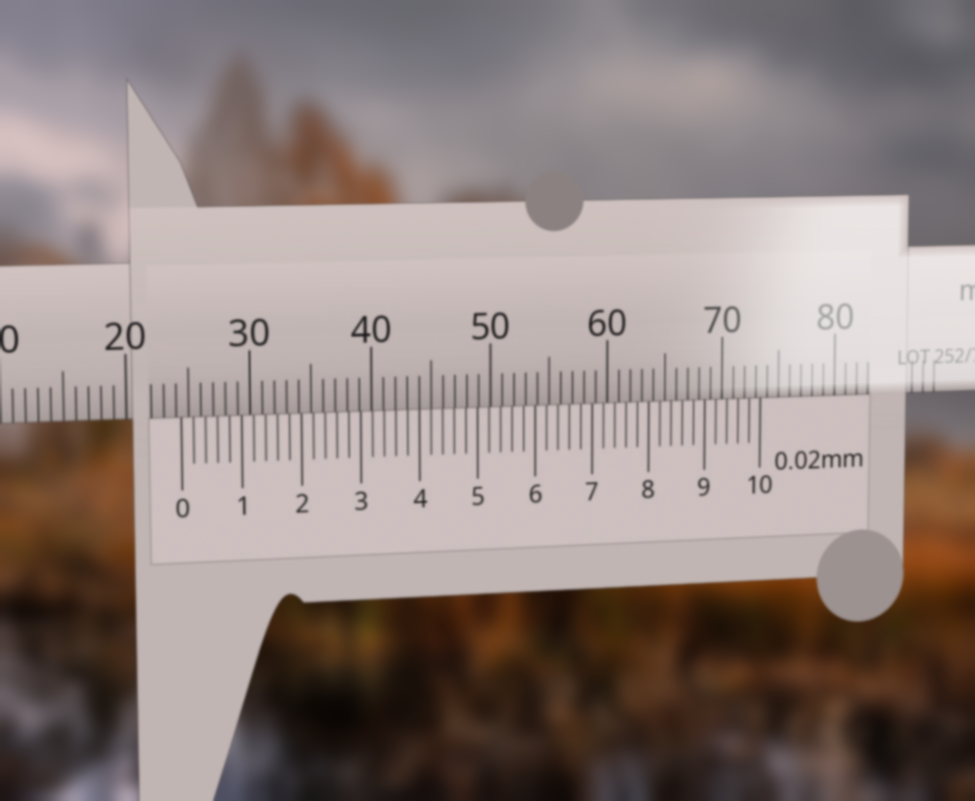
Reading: 24.4 mm
